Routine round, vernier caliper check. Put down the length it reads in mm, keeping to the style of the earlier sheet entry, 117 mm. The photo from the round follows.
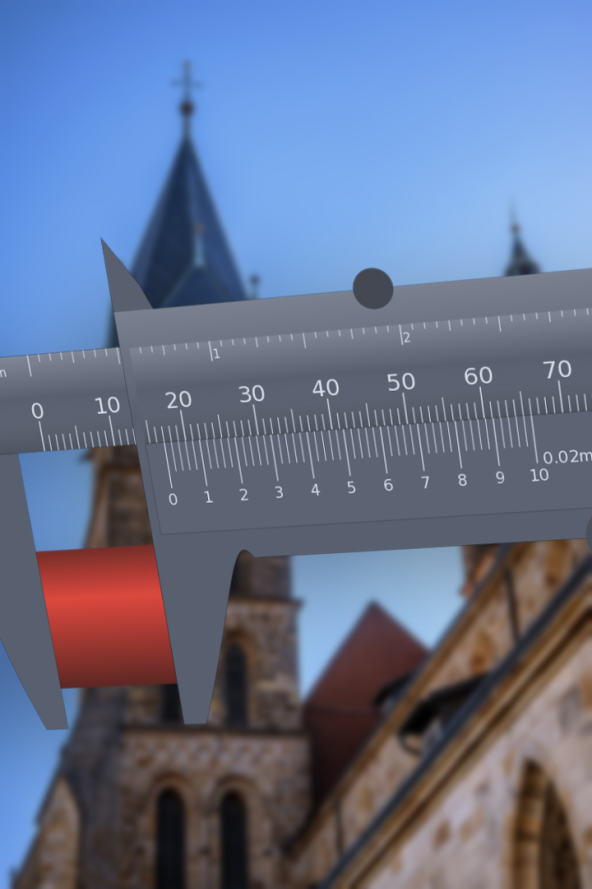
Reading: 17.0 mm
